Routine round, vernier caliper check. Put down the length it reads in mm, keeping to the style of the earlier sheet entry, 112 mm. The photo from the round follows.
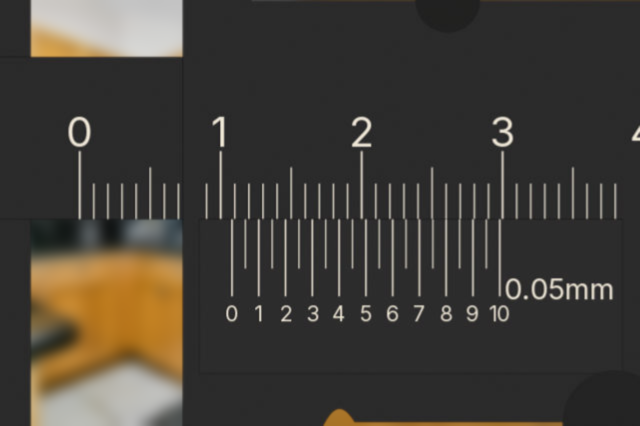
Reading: 10.8 mm
